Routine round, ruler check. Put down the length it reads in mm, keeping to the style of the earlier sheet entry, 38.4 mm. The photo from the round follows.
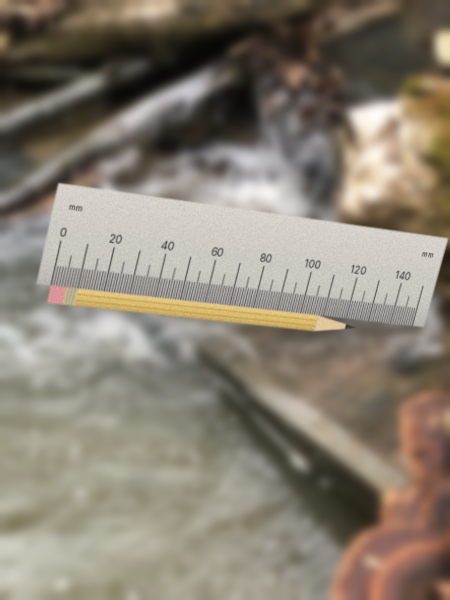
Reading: 125 mm
